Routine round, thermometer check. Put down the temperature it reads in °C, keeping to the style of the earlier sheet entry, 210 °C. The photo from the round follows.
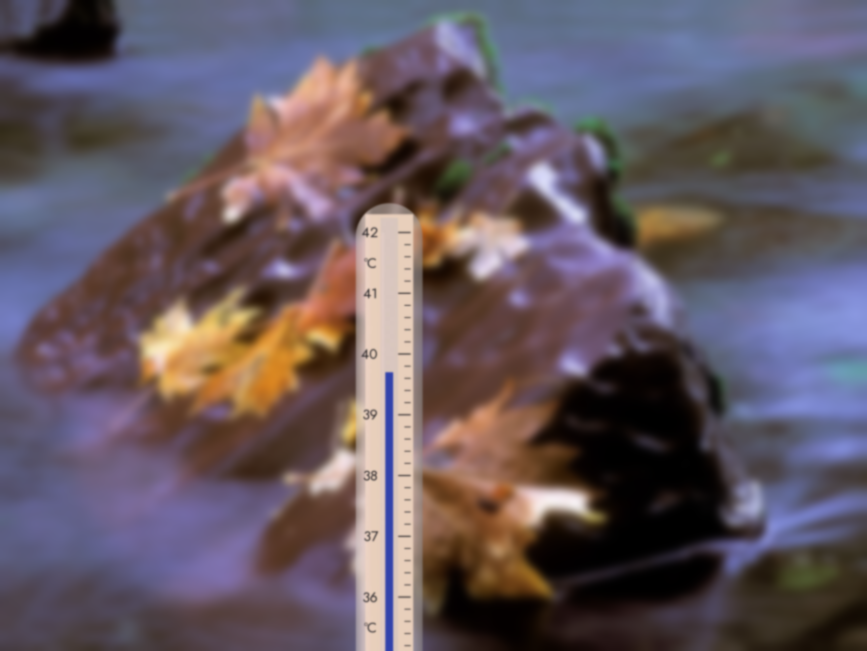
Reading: 39.7 °C
